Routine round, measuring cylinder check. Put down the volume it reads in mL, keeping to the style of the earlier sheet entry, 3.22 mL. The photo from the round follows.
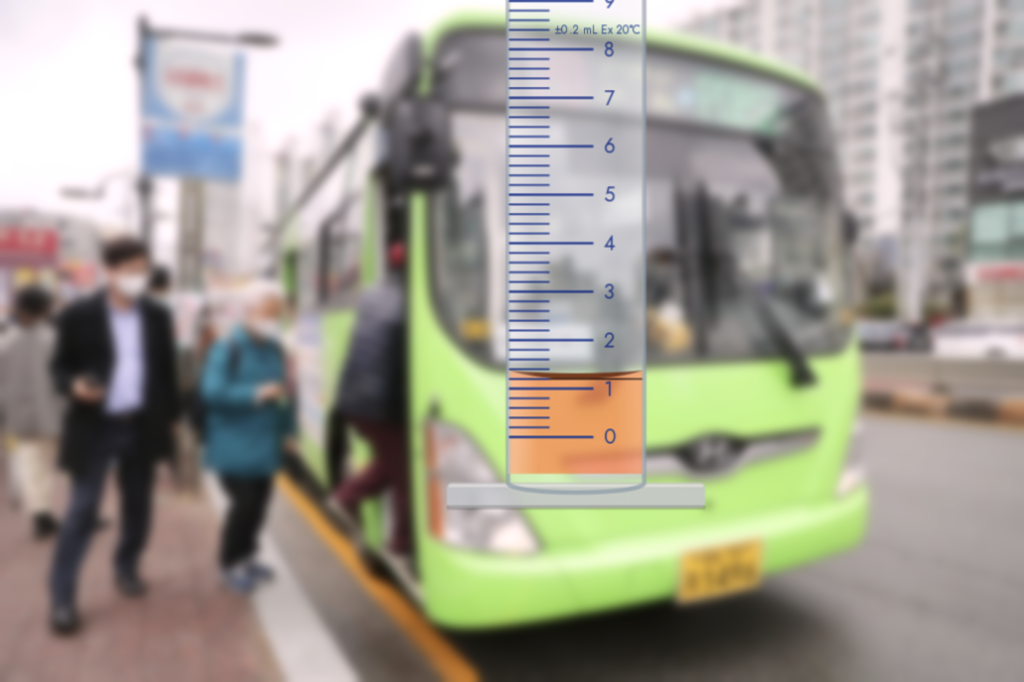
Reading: 1.2 mL
